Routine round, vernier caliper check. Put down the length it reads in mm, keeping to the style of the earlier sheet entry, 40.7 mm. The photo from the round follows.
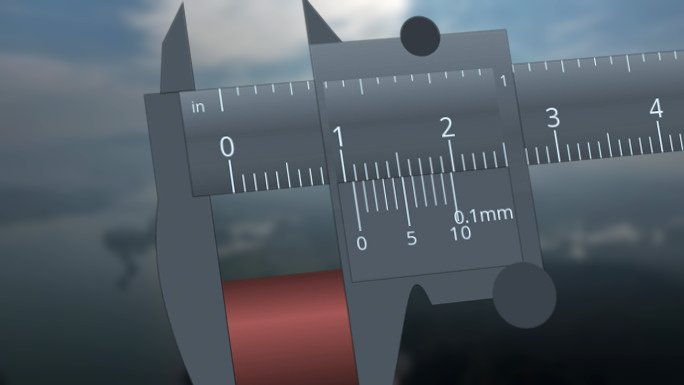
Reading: 10.7 mm
